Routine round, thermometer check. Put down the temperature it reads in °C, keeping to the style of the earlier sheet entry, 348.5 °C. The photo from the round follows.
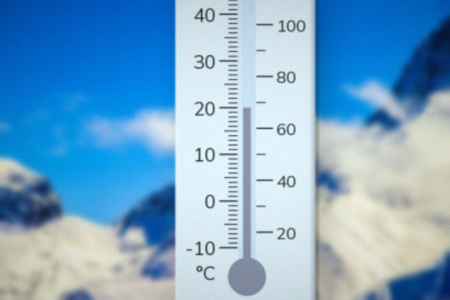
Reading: 20 °C
